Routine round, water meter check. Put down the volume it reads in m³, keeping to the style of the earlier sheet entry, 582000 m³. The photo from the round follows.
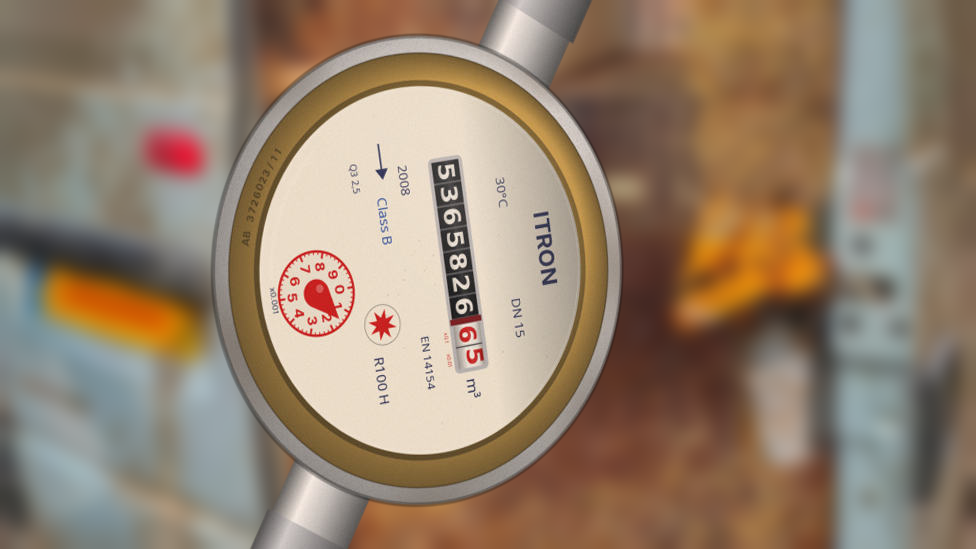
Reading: 5365826.651 m³
